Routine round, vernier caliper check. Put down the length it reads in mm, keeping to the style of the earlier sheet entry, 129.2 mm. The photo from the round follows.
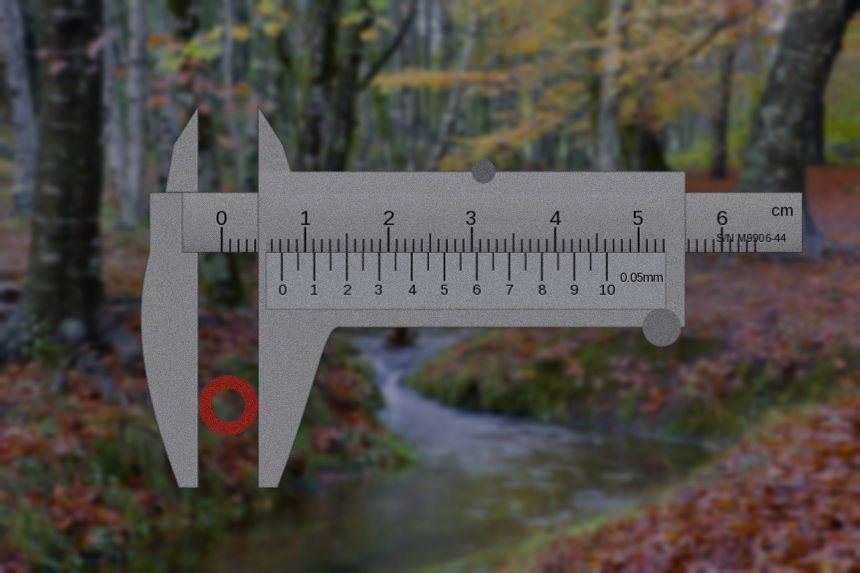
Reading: 7.2 mm
